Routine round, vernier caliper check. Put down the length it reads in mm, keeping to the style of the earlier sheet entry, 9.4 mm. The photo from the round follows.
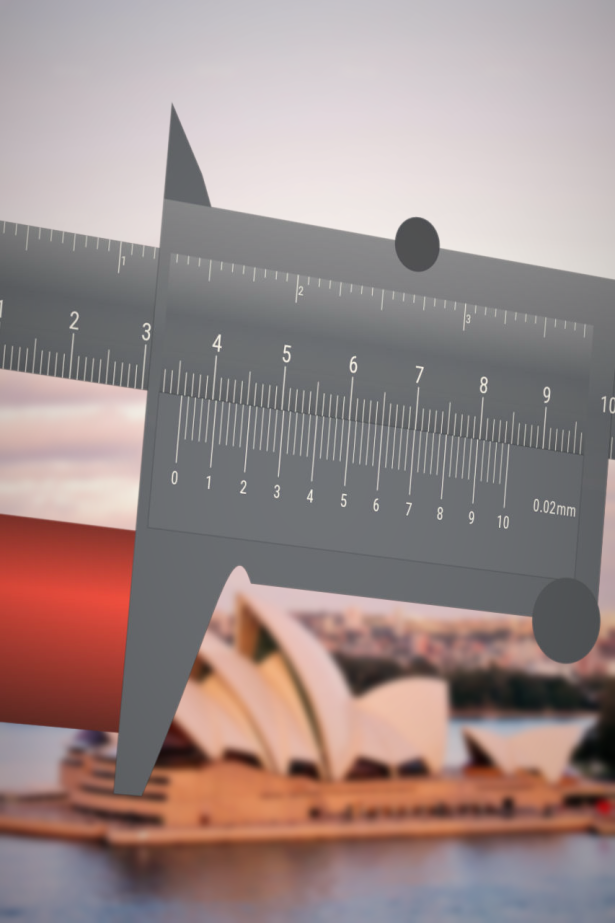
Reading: 35.6 mm
